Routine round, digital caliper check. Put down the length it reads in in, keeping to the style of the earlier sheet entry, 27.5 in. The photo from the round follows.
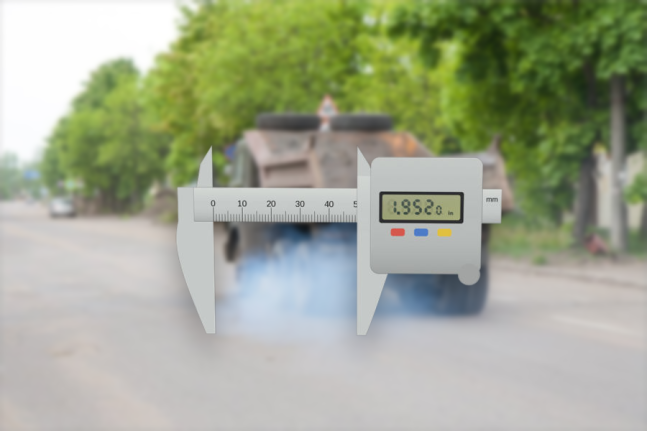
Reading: 1.9520 in
